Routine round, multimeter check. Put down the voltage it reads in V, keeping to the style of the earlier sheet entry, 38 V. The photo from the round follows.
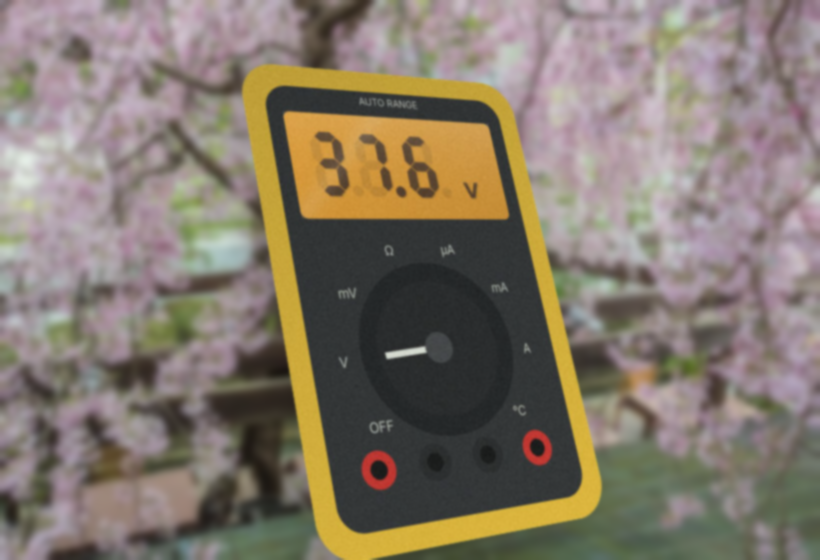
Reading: 37.6 V
